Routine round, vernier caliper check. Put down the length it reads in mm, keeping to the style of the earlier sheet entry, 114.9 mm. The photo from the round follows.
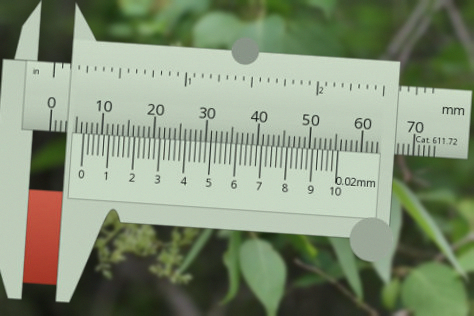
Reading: 6.5 mm
